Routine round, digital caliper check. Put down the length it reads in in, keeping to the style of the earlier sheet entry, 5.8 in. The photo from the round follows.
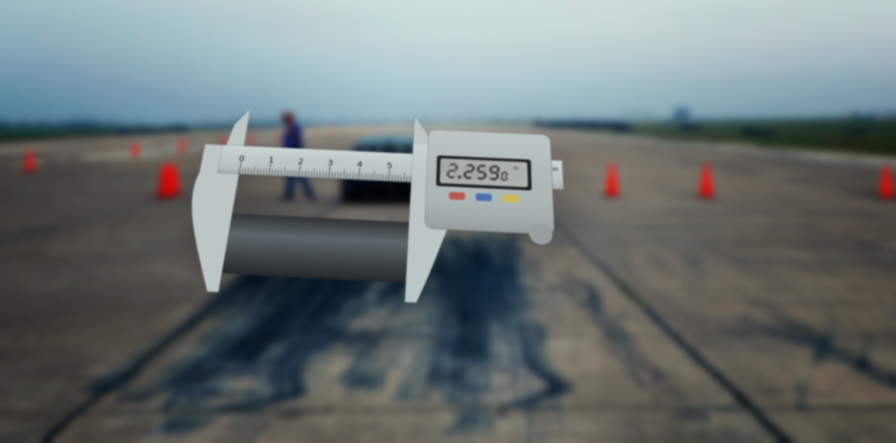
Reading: 2.2590 in
